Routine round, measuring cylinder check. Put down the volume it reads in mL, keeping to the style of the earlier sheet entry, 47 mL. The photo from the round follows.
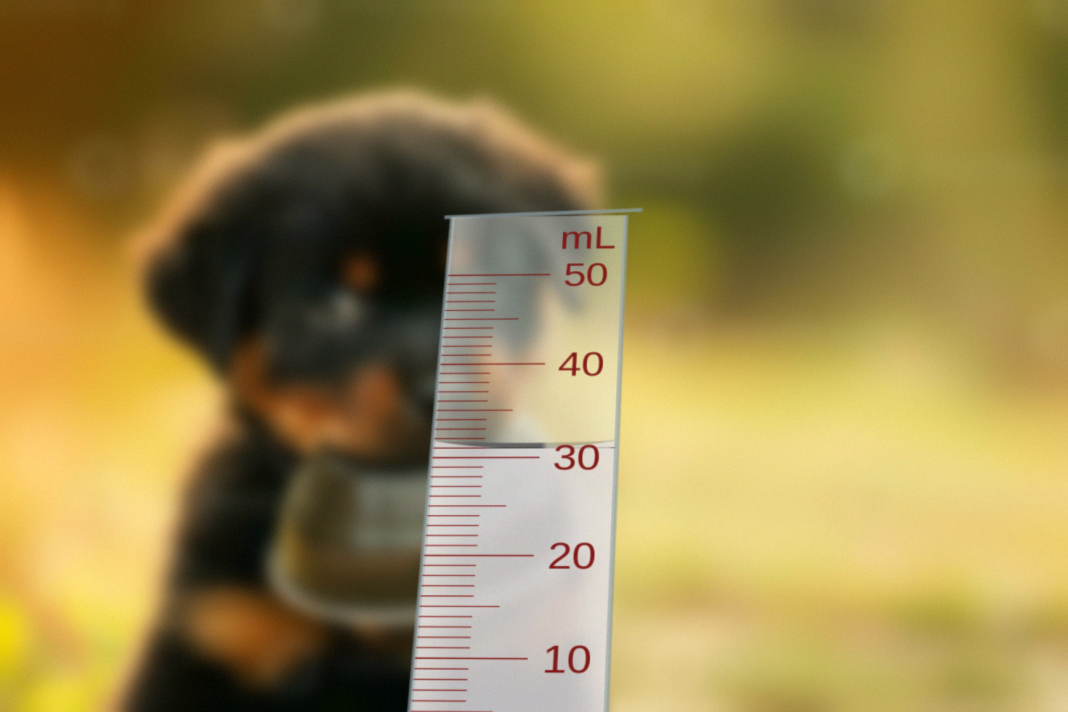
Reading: 31 mL
